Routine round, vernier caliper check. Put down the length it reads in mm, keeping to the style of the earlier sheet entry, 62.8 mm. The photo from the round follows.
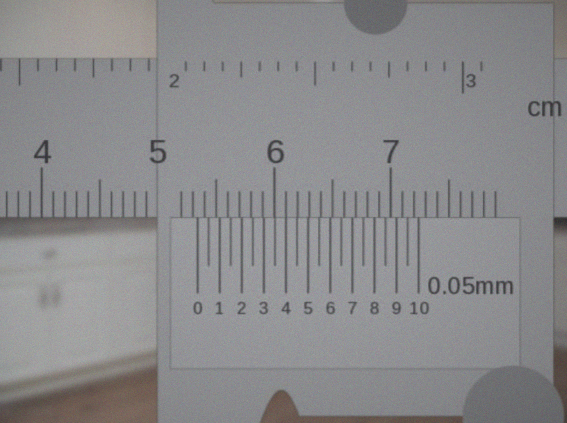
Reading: 53.4 mm
